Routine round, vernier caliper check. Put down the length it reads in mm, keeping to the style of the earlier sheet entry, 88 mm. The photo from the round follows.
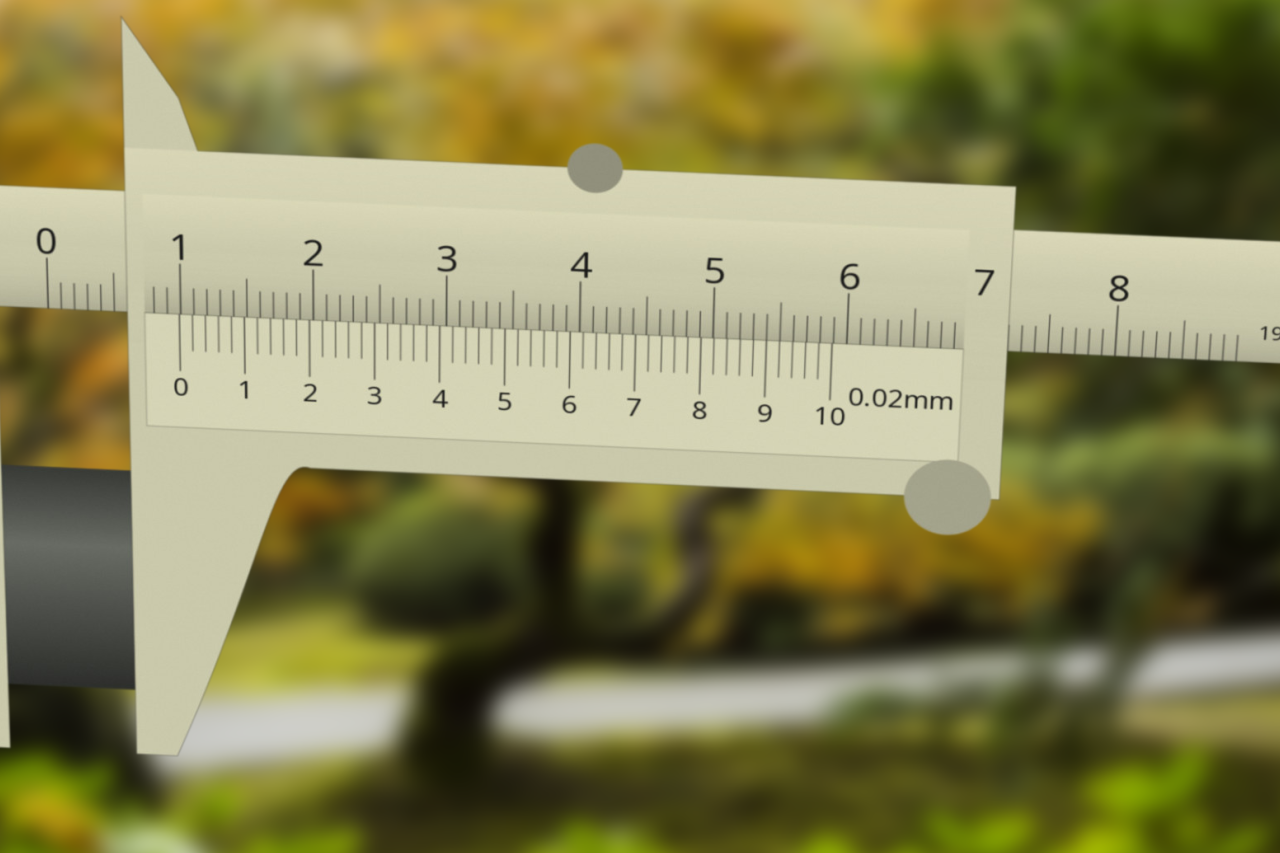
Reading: 9.9 mm
